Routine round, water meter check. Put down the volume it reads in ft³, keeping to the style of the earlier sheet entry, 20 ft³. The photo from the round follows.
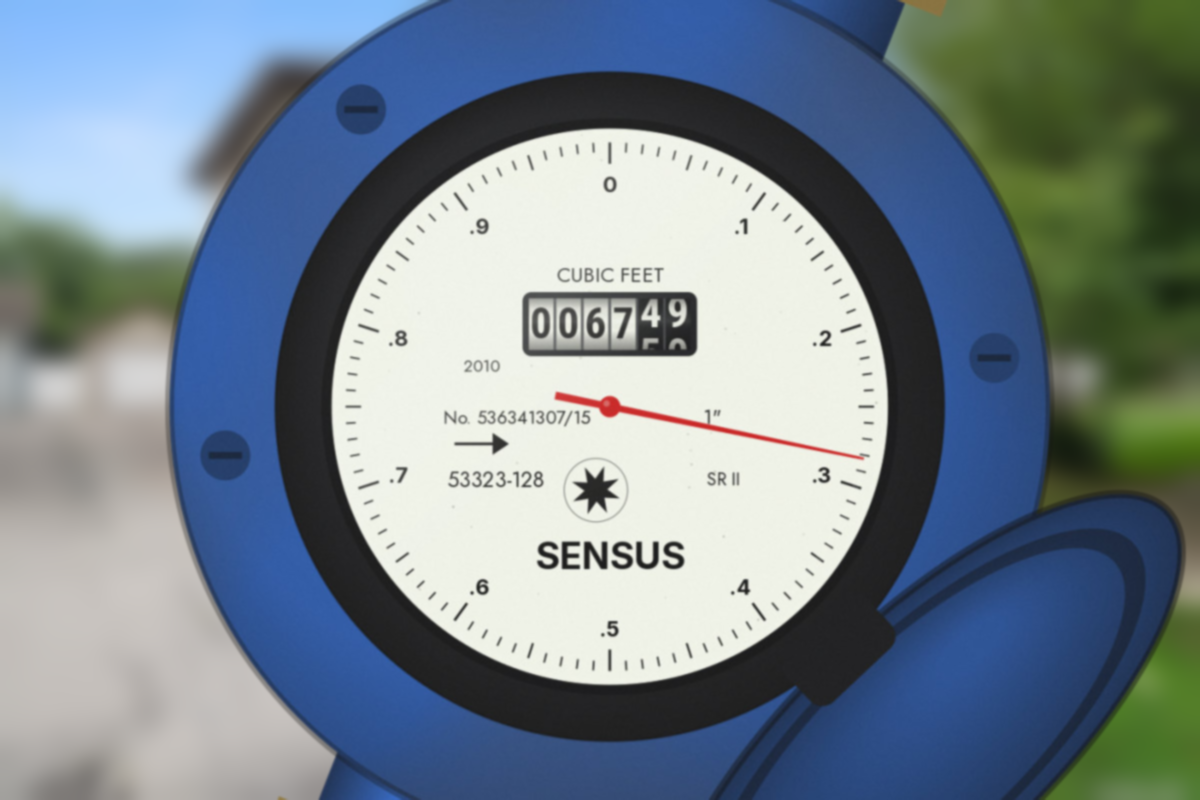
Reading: 6749.28 ft³
